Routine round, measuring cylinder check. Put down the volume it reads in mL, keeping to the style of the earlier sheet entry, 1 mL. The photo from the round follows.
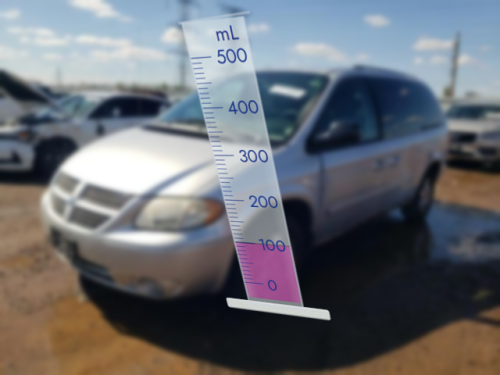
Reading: 100 mL
